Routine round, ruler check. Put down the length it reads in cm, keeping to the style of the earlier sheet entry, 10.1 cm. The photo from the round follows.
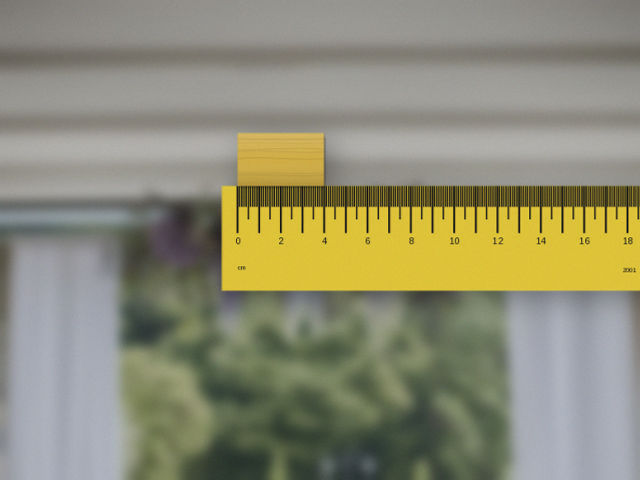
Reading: 4 cm
